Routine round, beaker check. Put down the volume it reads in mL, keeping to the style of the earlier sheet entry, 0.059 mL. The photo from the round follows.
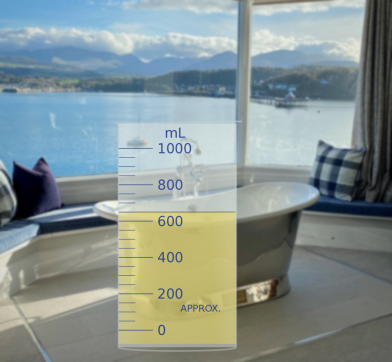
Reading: 650 mL
